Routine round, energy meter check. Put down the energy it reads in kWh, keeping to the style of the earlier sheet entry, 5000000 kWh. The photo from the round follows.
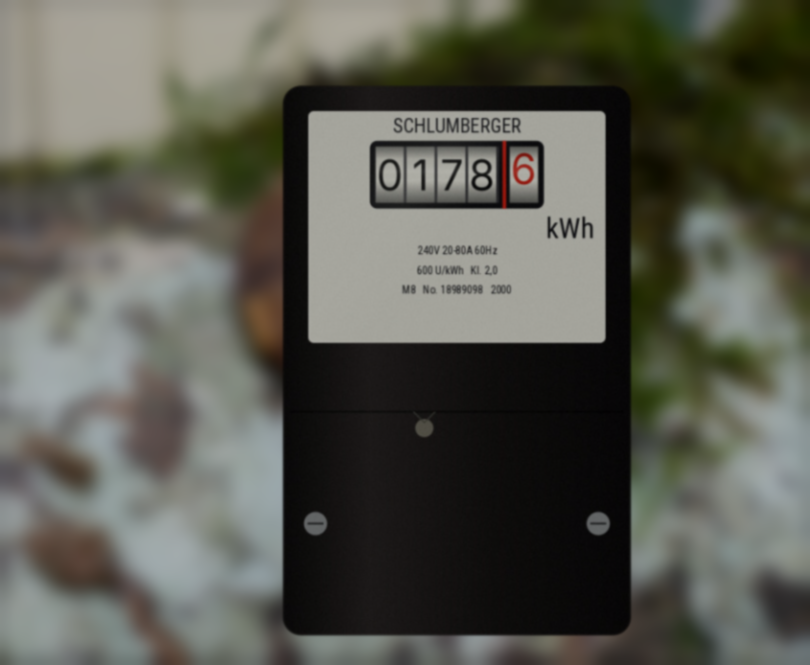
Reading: 178.6 kWh
